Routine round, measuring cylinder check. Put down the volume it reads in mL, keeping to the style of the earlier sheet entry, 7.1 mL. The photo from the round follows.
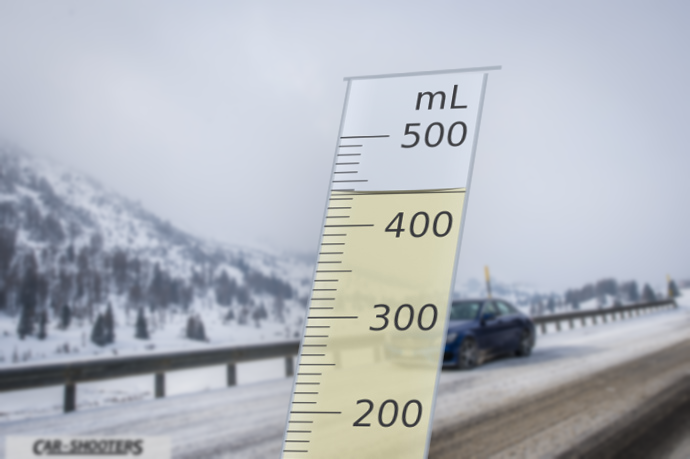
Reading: 435 mL
